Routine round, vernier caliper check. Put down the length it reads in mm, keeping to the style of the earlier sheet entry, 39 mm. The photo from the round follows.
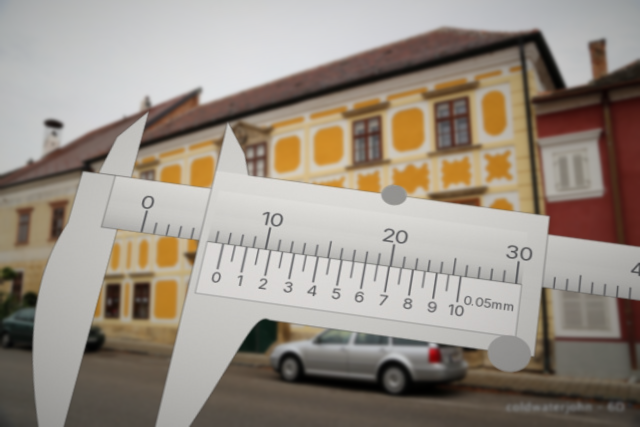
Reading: 6.6 mm
